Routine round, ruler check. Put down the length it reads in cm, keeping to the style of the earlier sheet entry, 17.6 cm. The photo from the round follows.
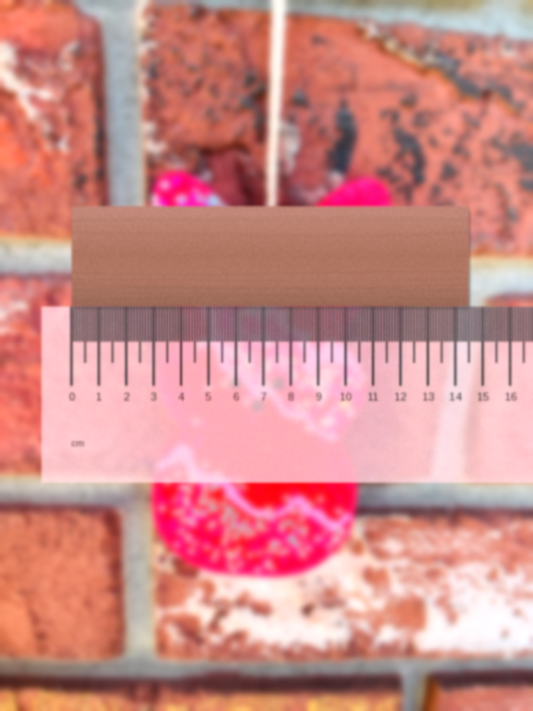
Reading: 14.5 cm
